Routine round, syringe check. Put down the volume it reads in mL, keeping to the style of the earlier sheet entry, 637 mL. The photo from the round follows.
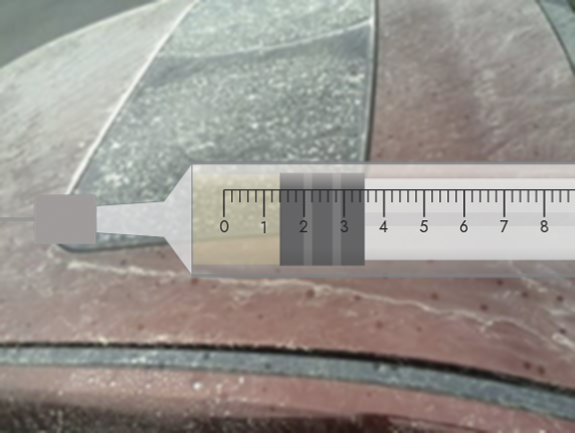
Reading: 1.4 mL
